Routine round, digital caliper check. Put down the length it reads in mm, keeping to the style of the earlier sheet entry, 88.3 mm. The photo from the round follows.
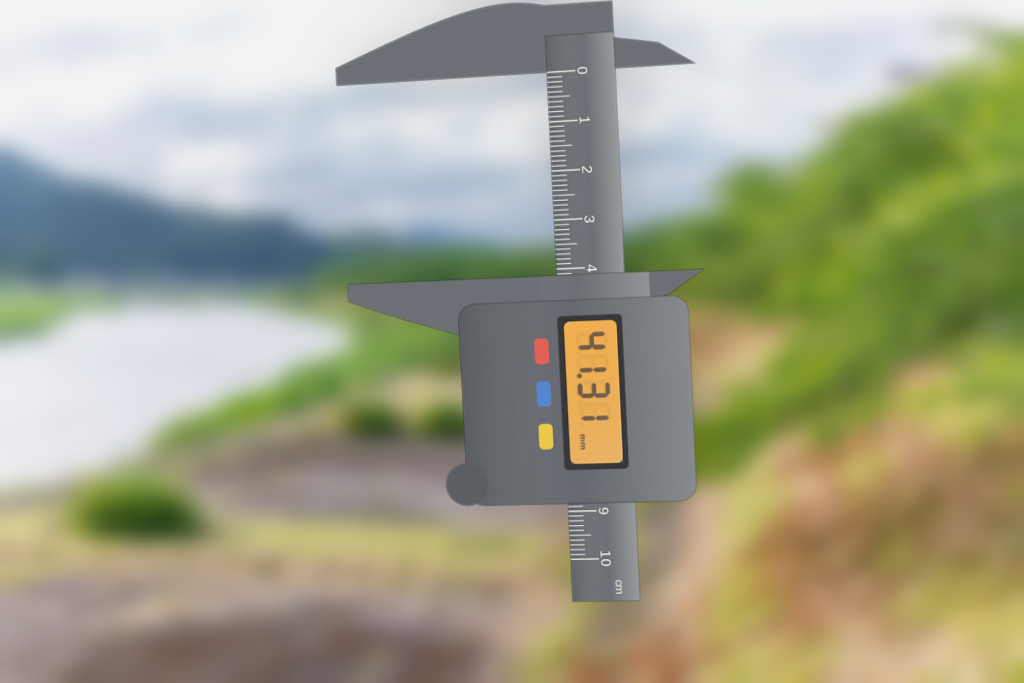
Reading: 41.31 mm
